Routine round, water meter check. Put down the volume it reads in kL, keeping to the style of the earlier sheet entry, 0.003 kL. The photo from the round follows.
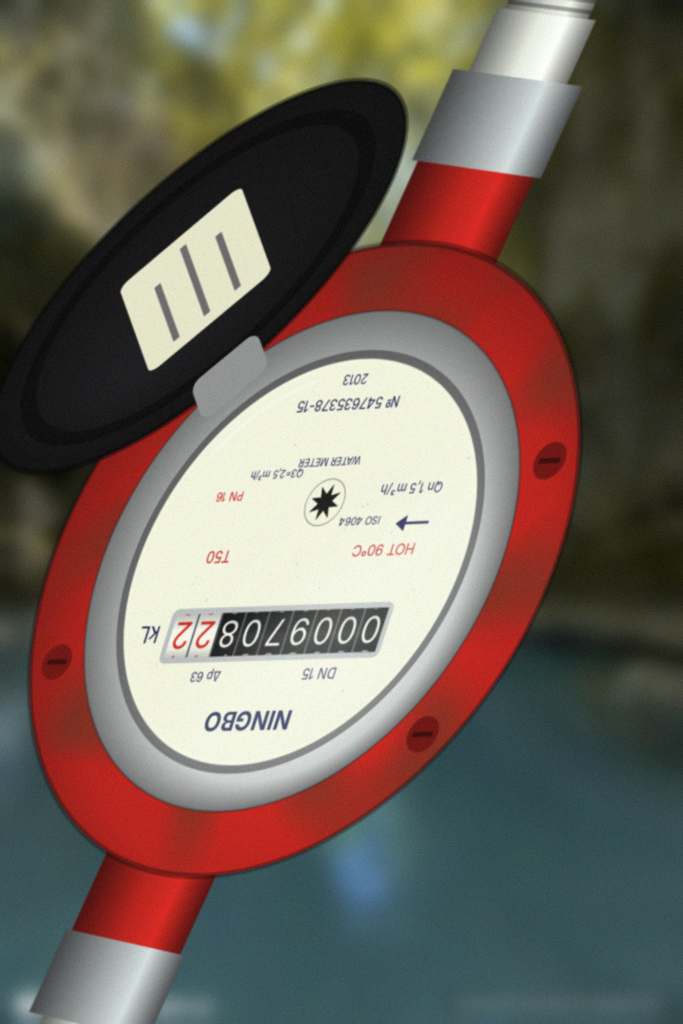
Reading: 9708.22 kL
